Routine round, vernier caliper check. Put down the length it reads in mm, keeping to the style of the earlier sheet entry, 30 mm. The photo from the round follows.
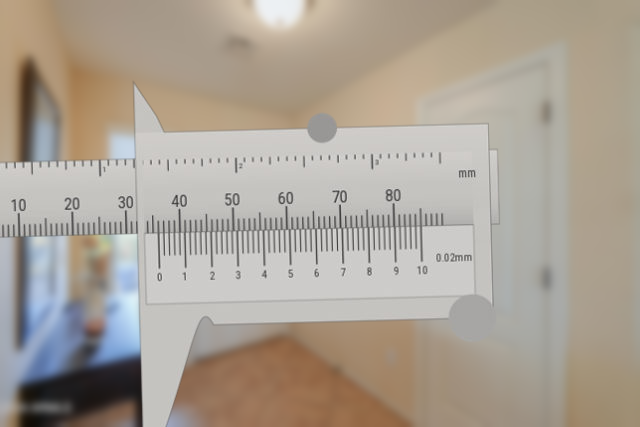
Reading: 36.0 mm
